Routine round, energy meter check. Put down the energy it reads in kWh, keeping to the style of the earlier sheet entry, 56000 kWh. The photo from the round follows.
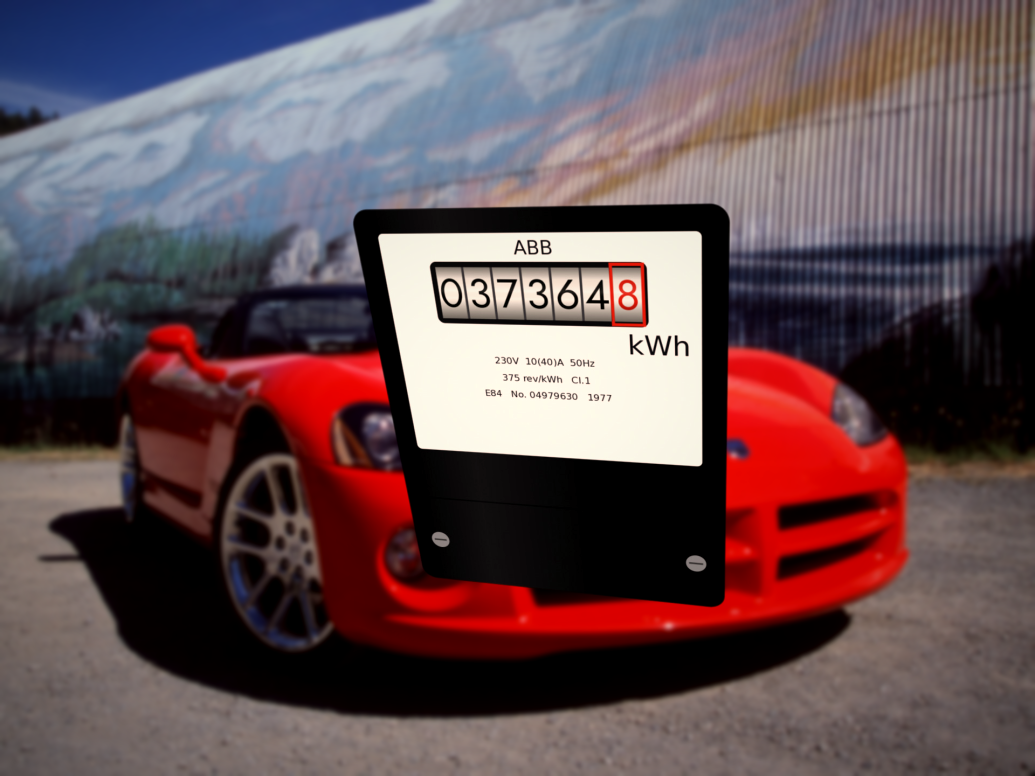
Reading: 37364.8 kWh
